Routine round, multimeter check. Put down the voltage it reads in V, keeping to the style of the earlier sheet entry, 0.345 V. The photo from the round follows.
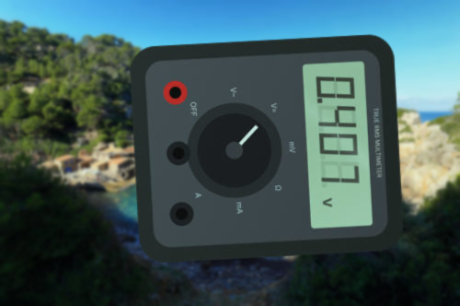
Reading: 0.407 V
